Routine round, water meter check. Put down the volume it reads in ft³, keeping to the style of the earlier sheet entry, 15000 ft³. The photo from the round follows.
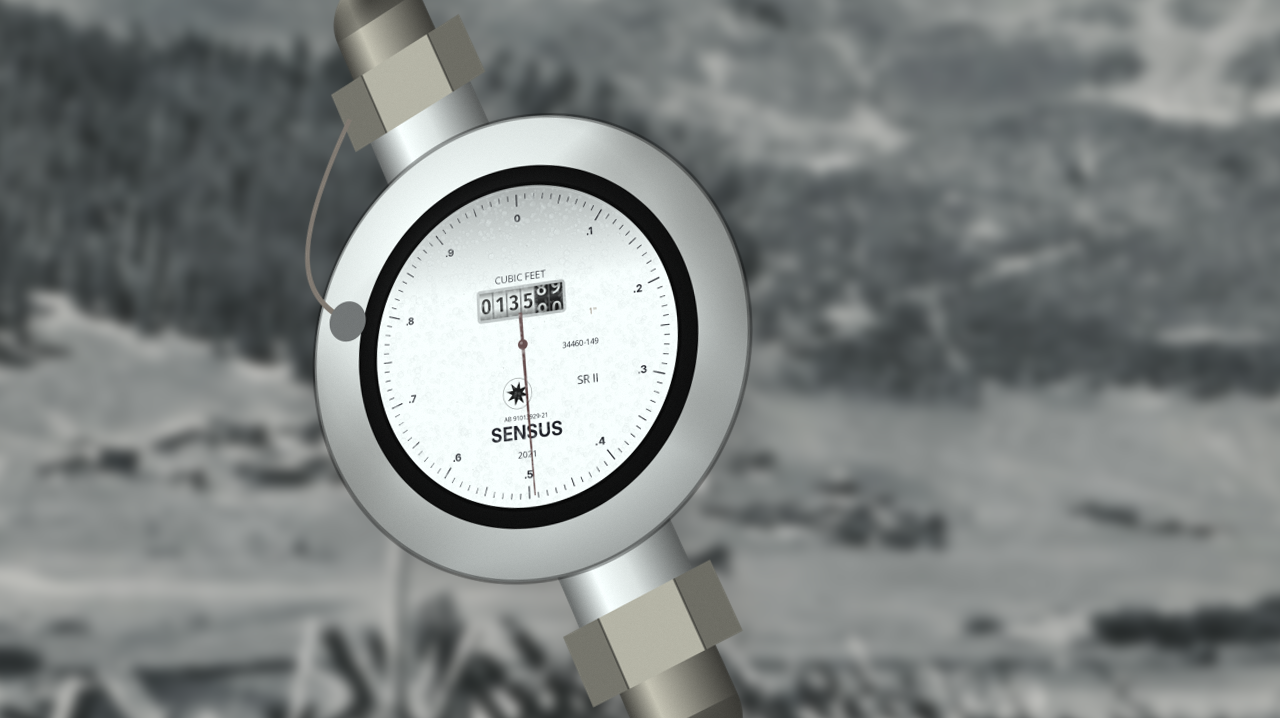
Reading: 13589.49 ft³
